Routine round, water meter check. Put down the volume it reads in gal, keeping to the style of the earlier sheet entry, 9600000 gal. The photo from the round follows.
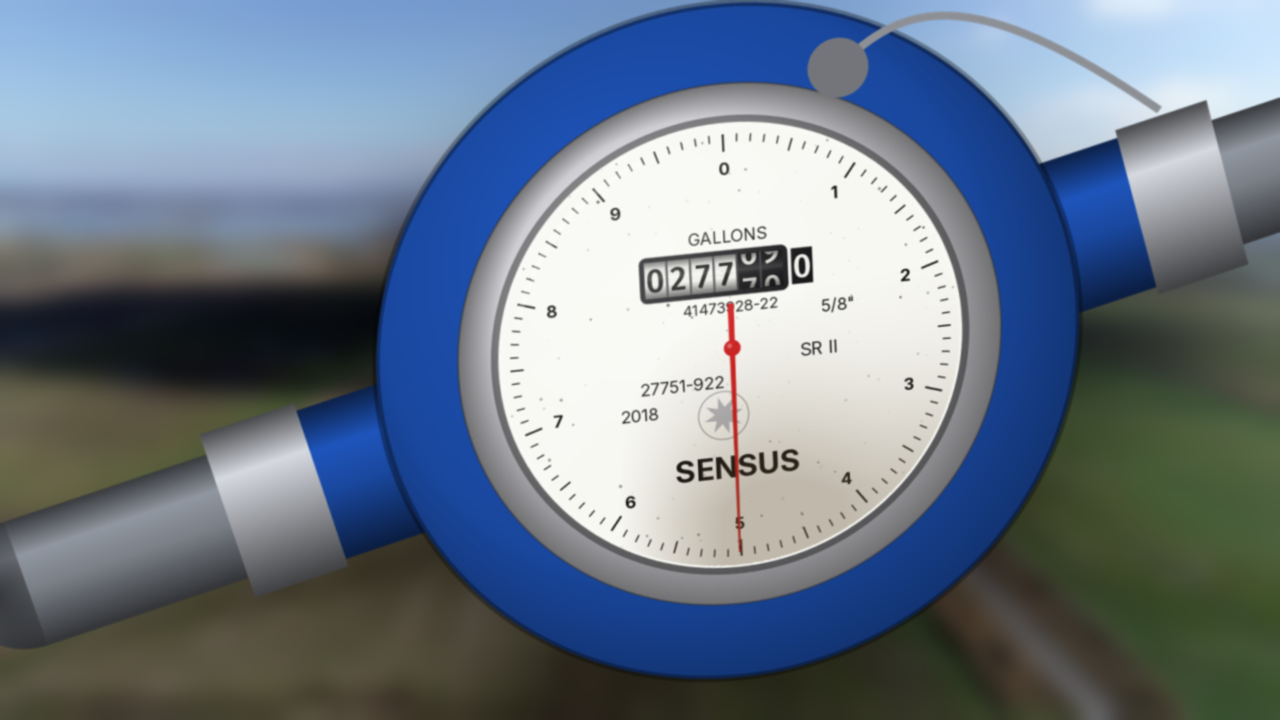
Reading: 277695.0 gal
